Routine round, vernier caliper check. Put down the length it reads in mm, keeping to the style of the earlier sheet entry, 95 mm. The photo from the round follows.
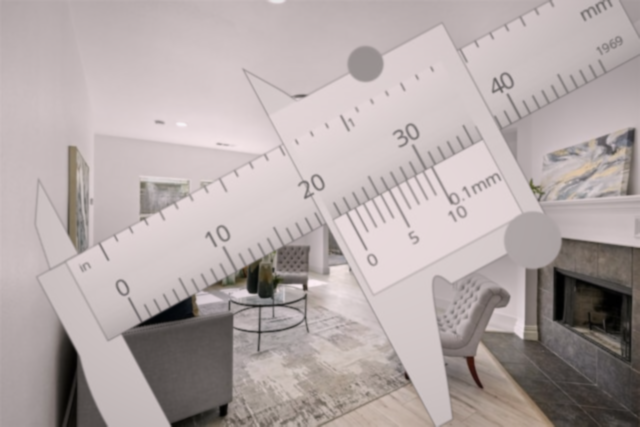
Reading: 21.6 mm
